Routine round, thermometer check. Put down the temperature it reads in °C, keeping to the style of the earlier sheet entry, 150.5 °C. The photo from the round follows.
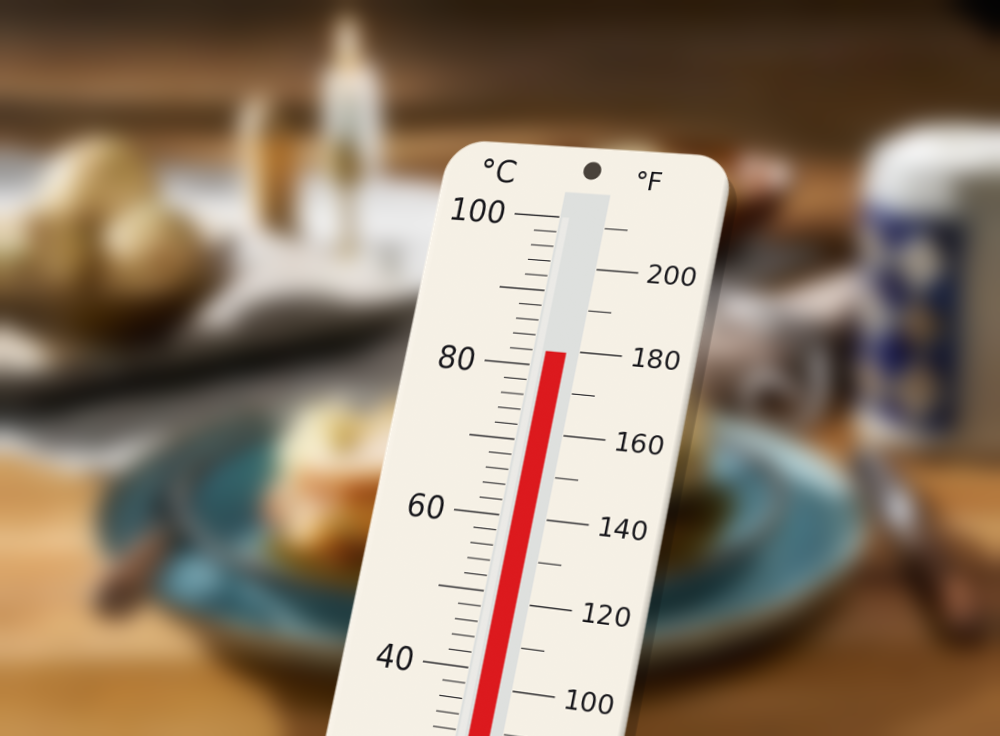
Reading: 82 °C
